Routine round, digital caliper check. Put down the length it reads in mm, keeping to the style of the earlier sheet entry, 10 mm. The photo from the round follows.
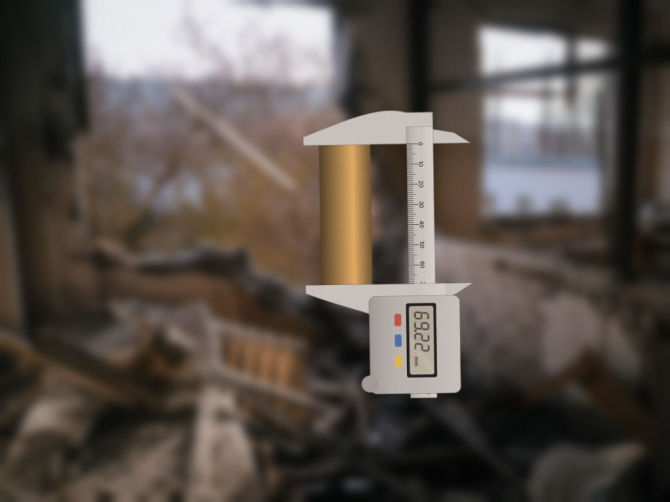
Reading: 69.22 mm
